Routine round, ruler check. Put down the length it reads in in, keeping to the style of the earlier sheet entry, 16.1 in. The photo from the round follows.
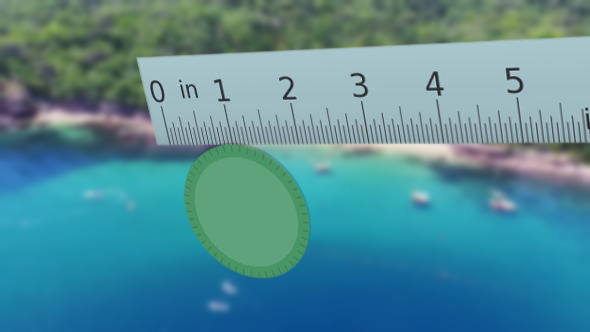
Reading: 1.9375 in
